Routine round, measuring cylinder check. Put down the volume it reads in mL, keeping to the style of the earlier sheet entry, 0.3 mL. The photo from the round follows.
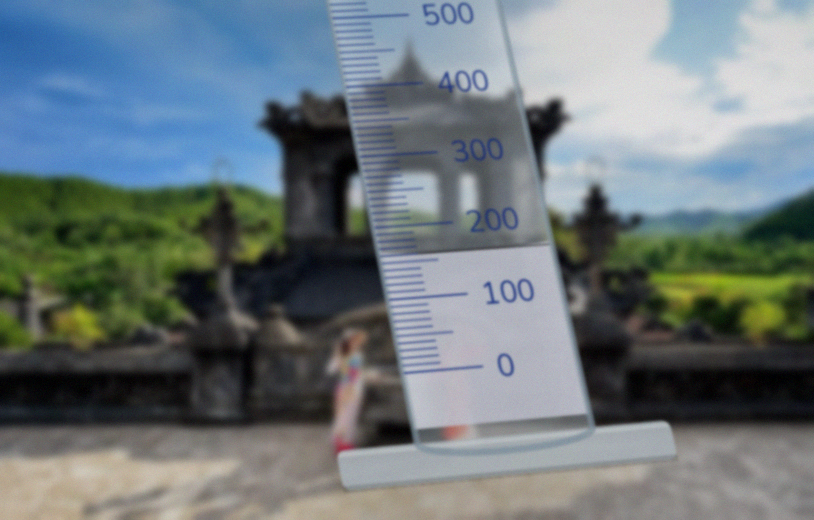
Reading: 160 mL
